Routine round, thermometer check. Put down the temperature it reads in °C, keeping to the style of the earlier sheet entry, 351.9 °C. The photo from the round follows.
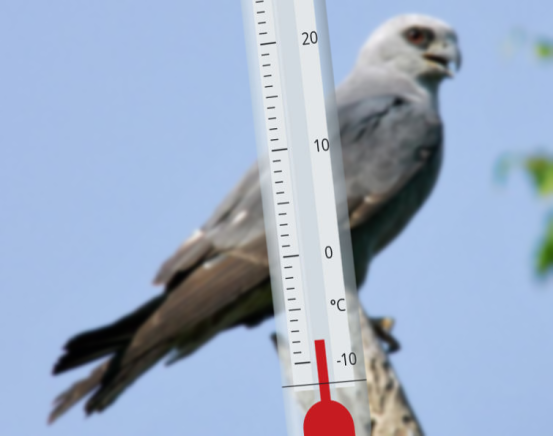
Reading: -8 °C
